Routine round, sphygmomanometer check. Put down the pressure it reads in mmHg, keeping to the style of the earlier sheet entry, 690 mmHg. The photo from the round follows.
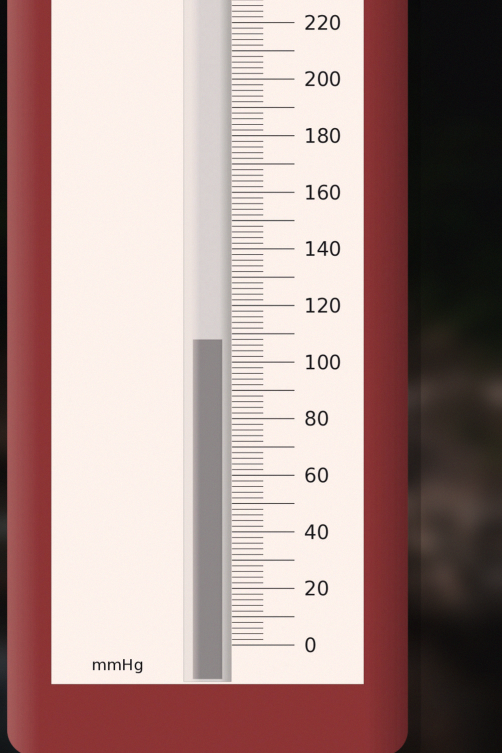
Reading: 108 mmHg
